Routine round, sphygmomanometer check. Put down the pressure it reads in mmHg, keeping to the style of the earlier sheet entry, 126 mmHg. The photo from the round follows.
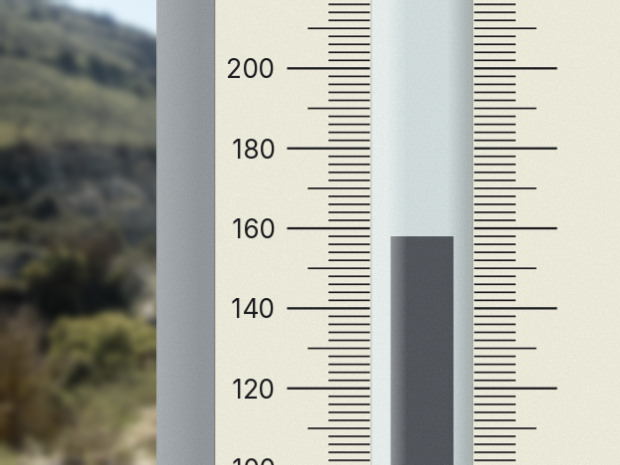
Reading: 158 mmHg
